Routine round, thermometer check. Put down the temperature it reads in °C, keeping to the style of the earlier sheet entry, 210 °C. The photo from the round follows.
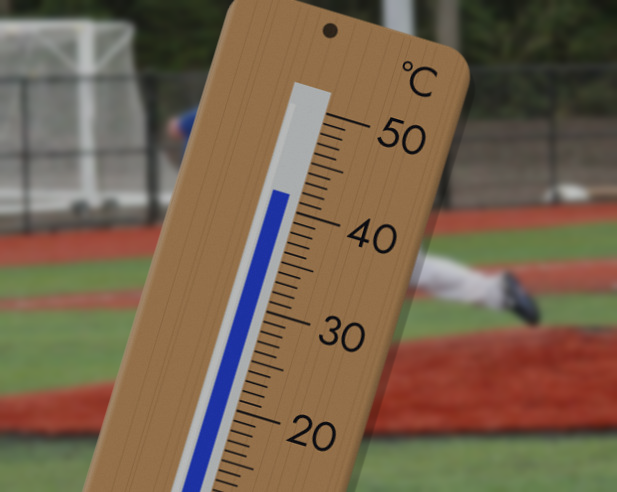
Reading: 41.5 °C
